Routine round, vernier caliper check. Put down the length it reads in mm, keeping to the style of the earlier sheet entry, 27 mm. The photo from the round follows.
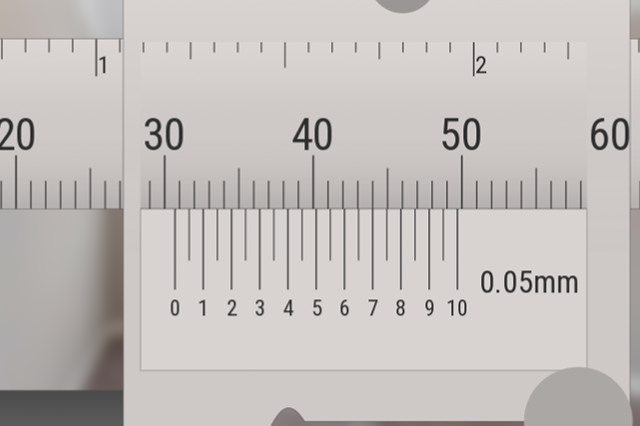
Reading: 30.7 mm
